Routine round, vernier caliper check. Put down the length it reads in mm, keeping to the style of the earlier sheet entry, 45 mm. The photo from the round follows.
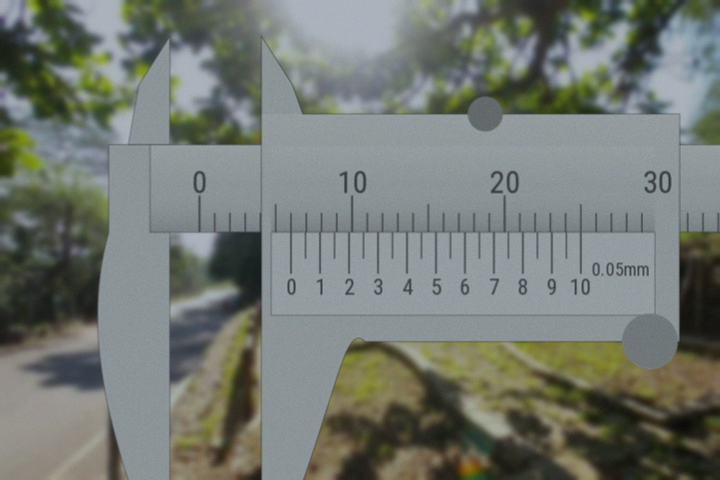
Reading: 6.0 mm
